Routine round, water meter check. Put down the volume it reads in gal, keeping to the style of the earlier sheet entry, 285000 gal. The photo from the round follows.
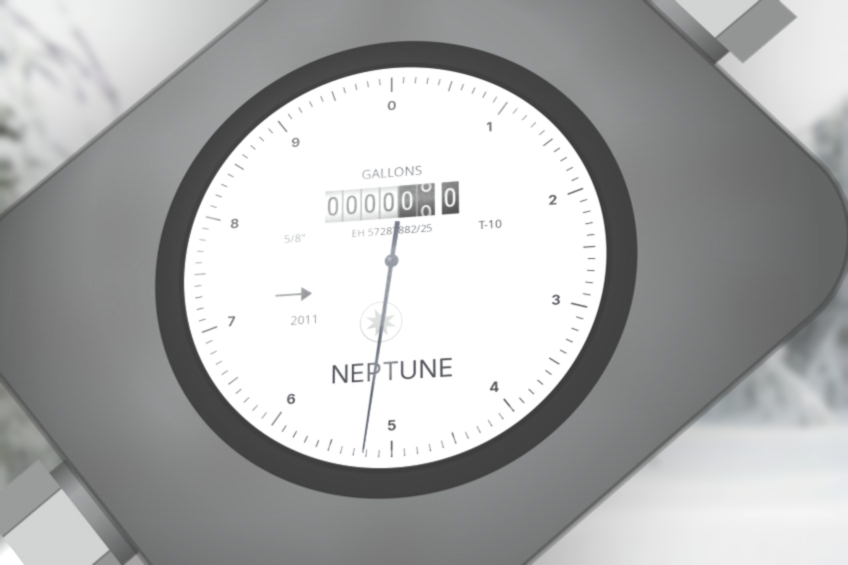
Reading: 85.2 gal
